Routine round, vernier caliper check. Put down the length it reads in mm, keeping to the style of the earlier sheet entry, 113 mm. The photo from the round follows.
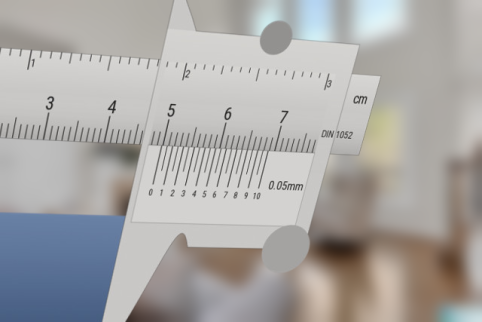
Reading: 49.8 mm
